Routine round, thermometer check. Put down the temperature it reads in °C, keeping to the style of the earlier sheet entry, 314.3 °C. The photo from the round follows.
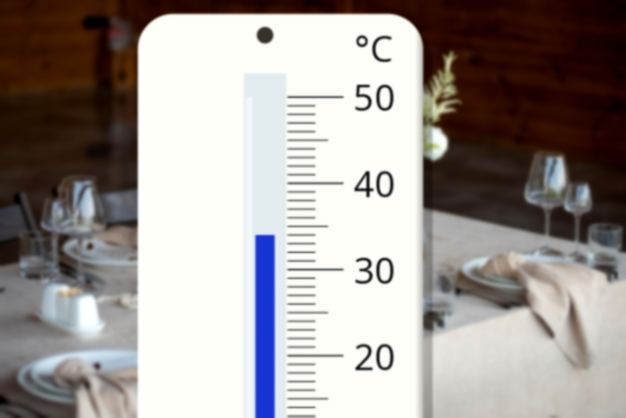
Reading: 34 °C
